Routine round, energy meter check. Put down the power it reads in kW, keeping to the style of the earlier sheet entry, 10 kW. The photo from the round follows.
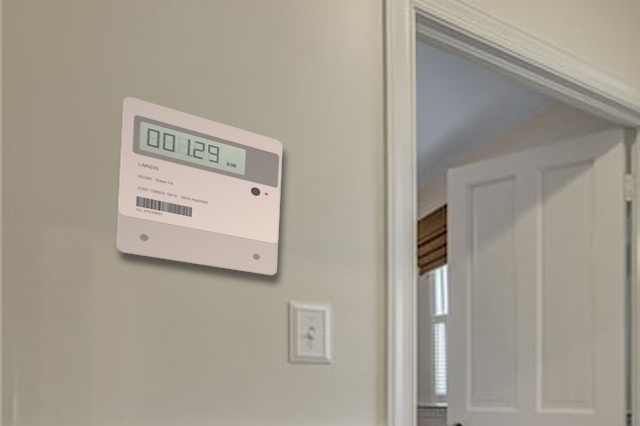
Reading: 1.29 kW
